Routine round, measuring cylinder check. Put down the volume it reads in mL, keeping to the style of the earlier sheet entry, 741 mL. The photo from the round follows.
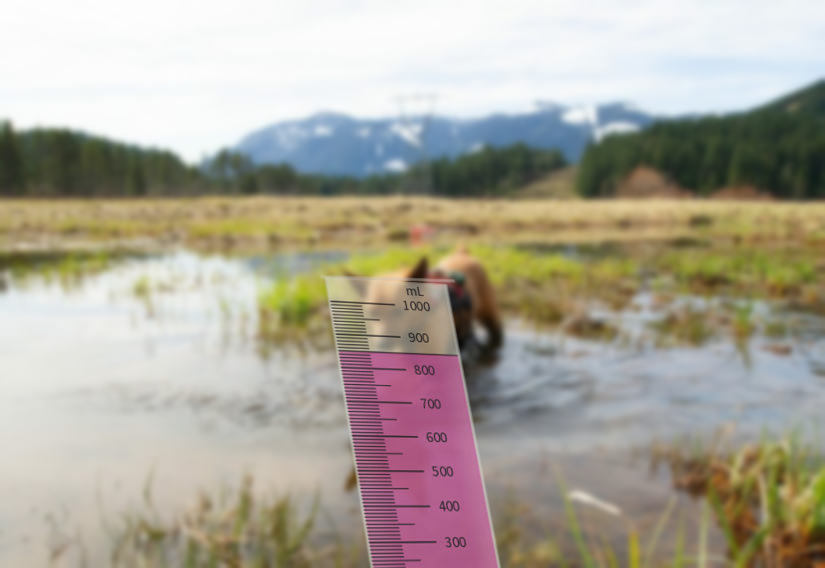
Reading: 850 mL
